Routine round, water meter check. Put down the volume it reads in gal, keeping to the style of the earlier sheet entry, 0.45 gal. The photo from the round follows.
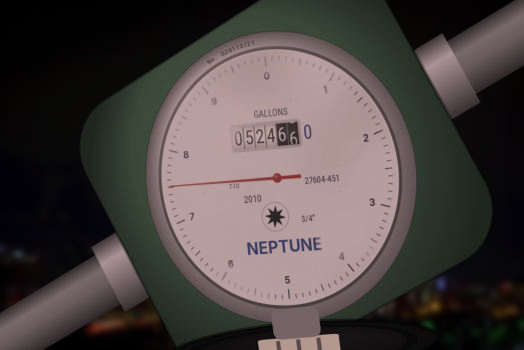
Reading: 524657.5 gal
